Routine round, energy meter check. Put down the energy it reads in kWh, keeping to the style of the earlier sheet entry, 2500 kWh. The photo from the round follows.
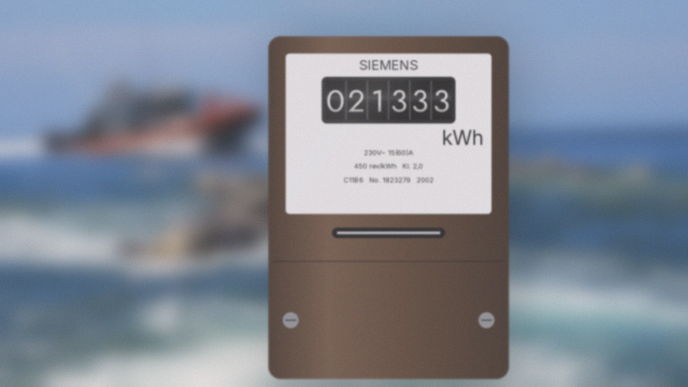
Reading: 21333 kWh
